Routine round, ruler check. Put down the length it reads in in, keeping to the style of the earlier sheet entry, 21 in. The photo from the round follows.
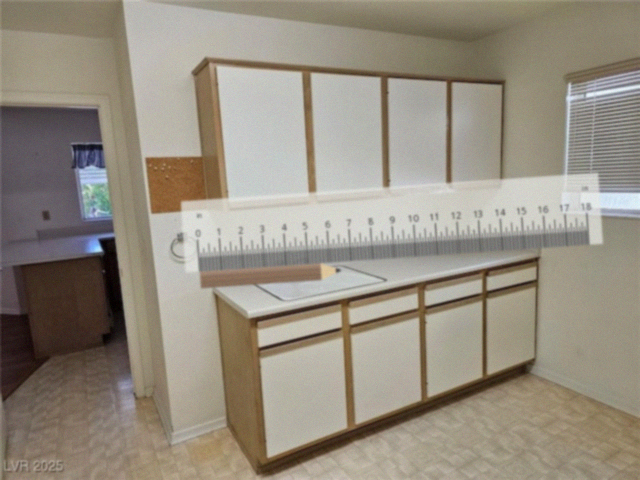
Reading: 6.5 in
